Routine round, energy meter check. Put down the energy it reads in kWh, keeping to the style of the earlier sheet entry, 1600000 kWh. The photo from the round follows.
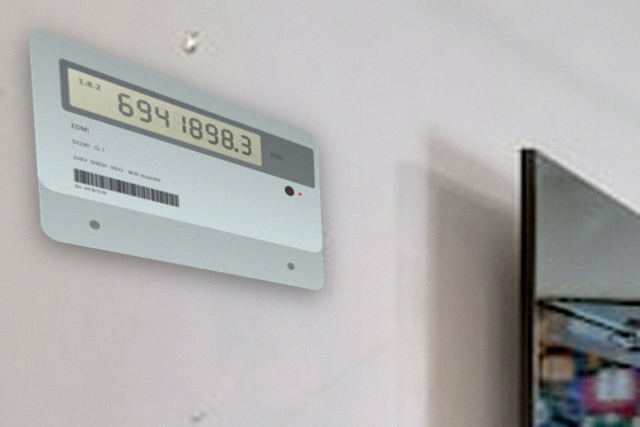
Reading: 6941898.3 kWh
